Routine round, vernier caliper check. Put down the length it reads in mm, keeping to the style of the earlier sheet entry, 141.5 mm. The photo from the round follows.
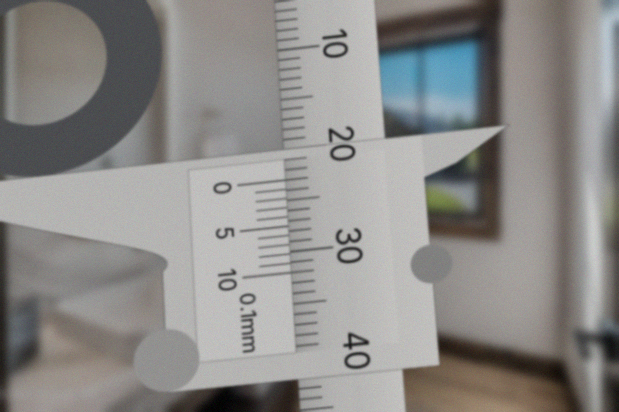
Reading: 23.0 mm
